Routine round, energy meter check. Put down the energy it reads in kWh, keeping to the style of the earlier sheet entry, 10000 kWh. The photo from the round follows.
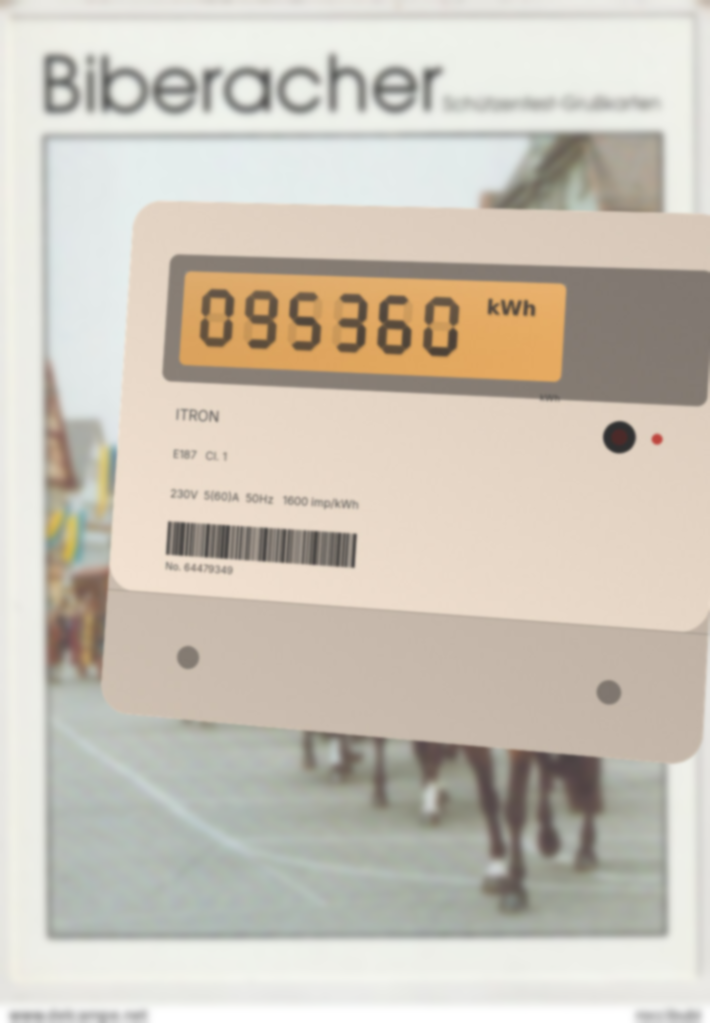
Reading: 95360 kWh
